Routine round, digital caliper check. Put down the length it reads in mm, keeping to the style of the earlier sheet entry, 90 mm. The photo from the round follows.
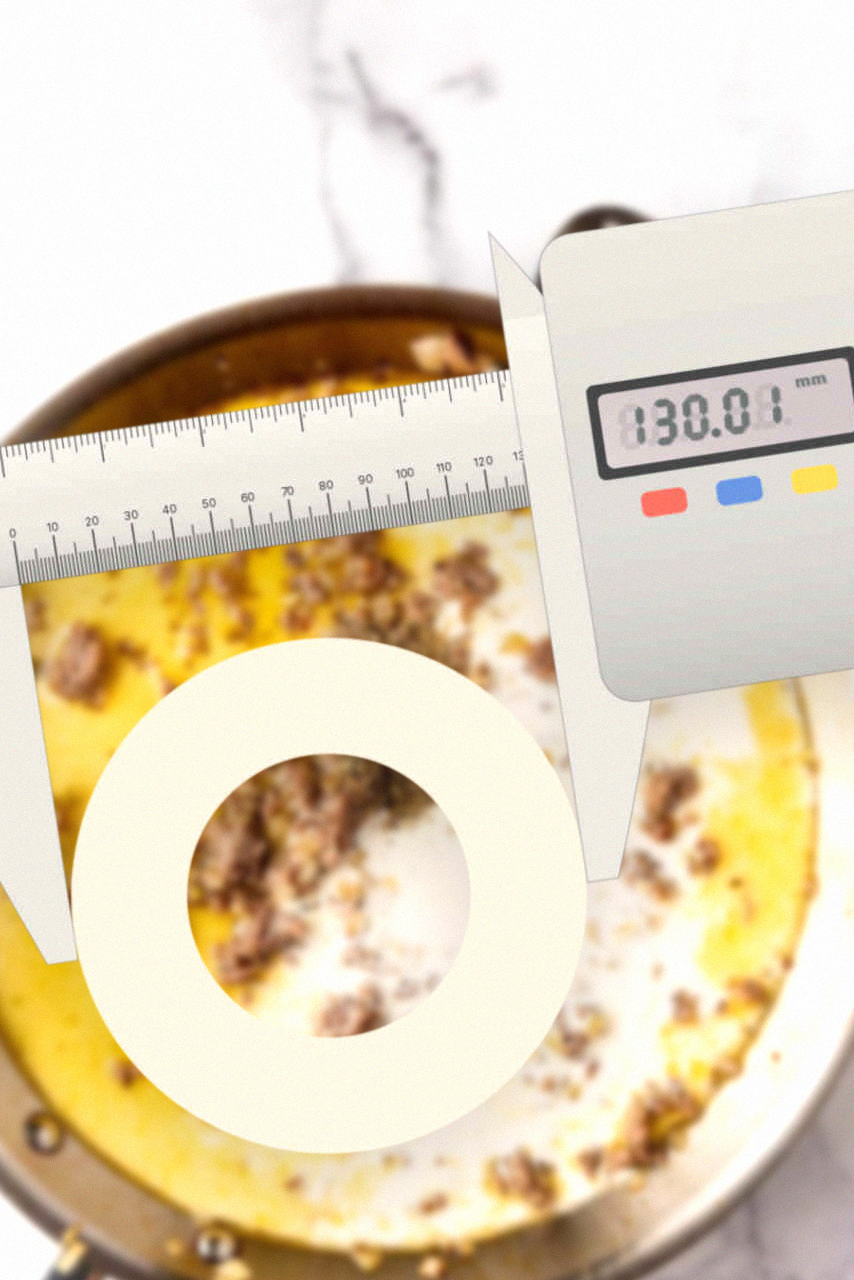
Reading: 130.01 mm
